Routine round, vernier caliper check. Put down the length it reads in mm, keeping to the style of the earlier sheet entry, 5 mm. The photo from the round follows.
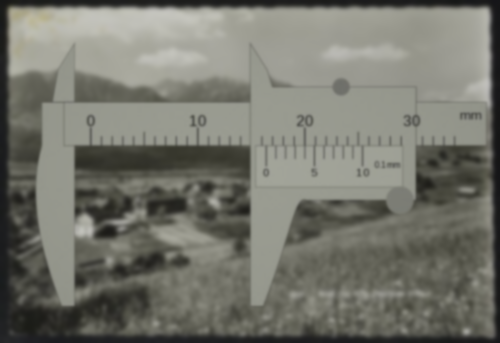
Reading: 16.4 mm
